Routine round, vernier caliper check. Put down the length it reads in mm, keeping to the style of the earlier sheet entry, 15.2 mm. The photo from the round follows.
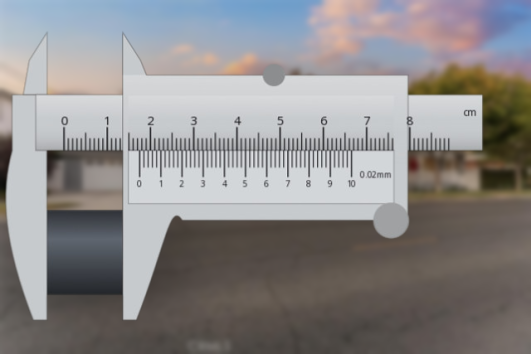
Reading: 17.5 mm
